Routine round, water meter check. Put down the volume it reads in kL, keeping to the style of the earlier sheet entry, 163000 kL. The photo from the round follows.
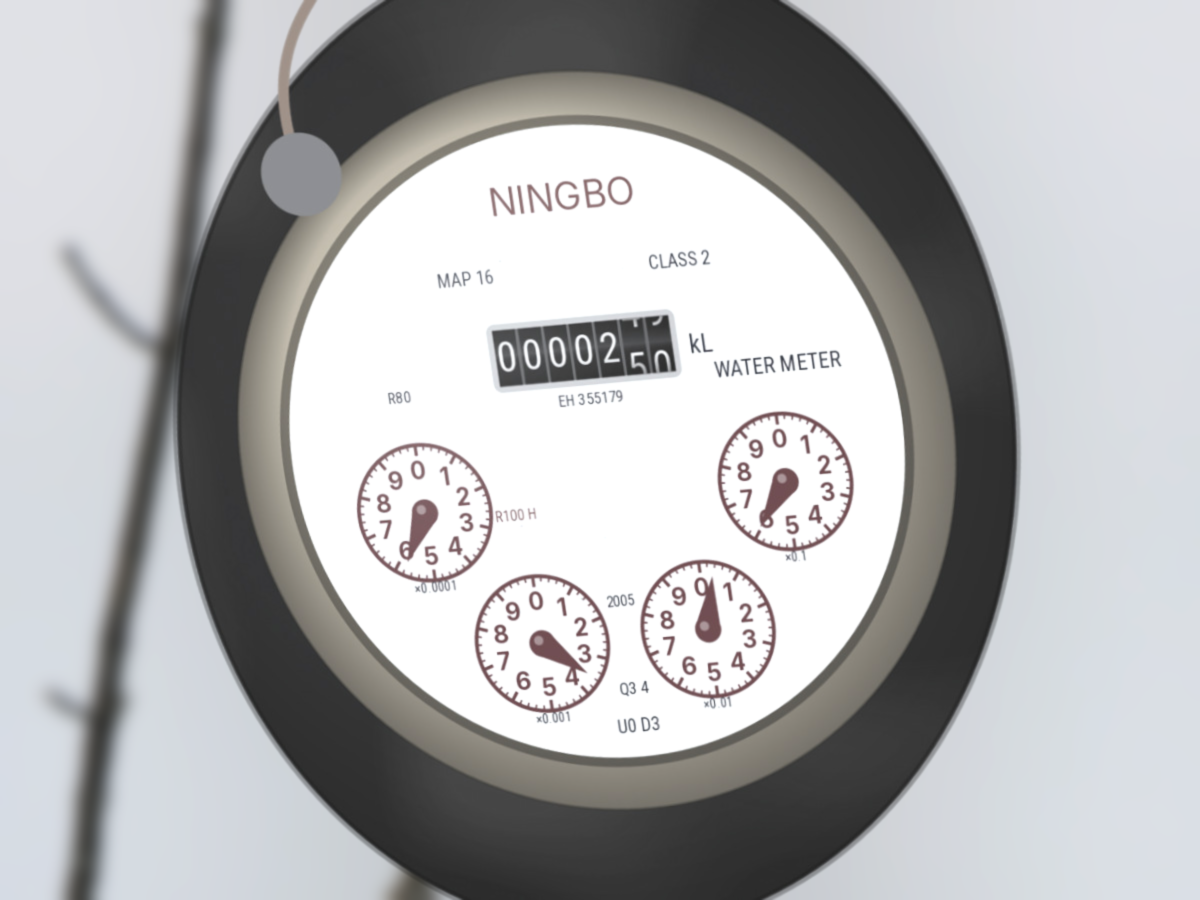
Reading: 249.6035 kL
